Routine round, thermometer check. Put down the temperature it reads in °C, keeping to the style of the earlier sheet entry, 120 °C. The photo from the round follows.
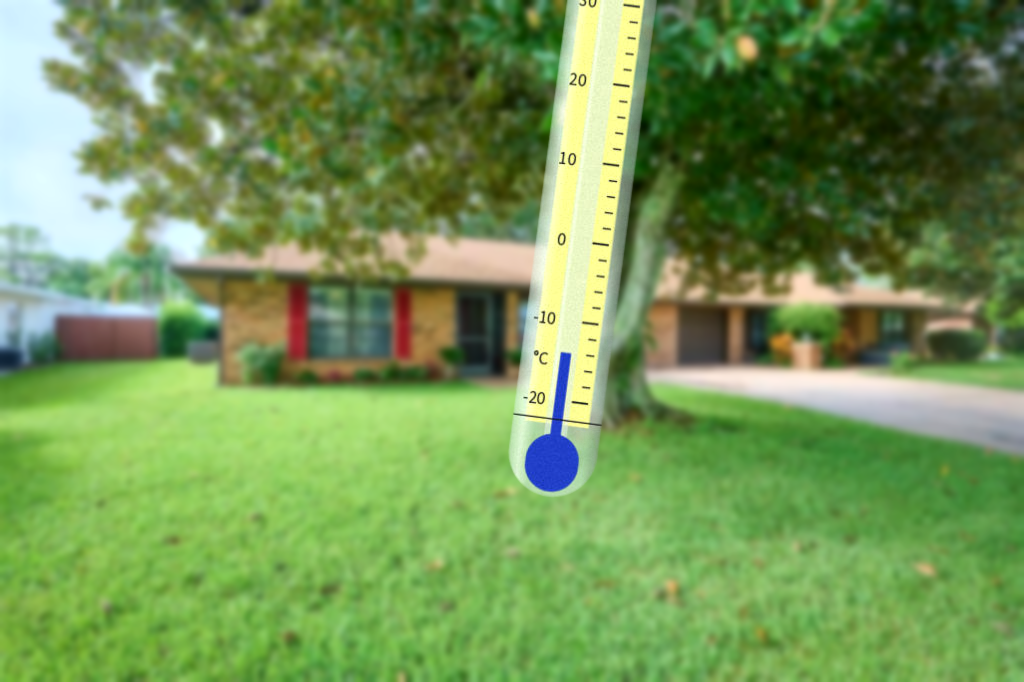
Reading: -14 °C
